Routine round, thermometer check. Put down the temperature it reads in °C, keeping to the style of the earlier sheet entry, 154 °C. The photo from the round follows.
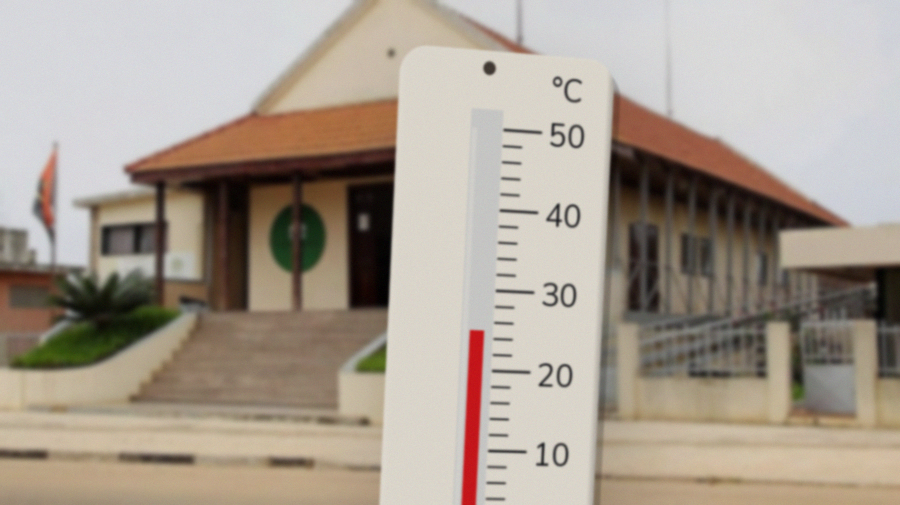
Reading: 25 °C
